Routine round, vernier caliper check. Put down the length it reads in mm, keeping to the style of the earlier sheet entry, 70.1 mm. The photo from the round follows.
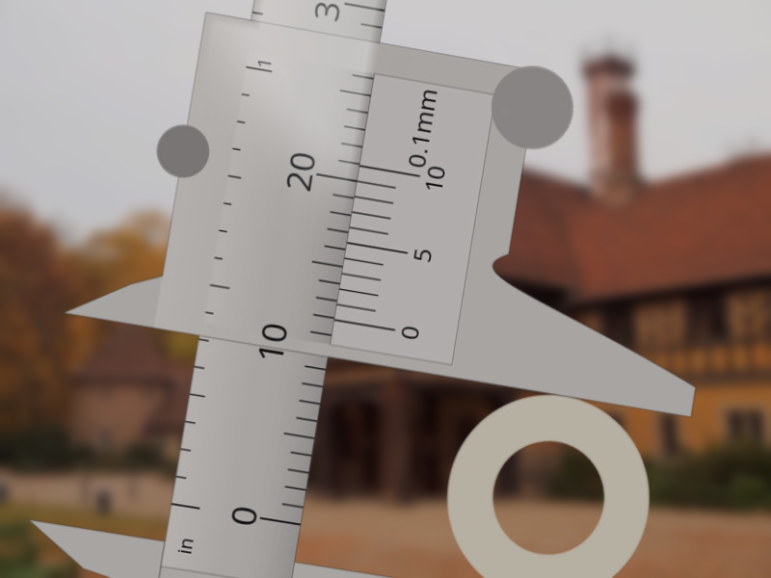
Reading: 11.9 mm
